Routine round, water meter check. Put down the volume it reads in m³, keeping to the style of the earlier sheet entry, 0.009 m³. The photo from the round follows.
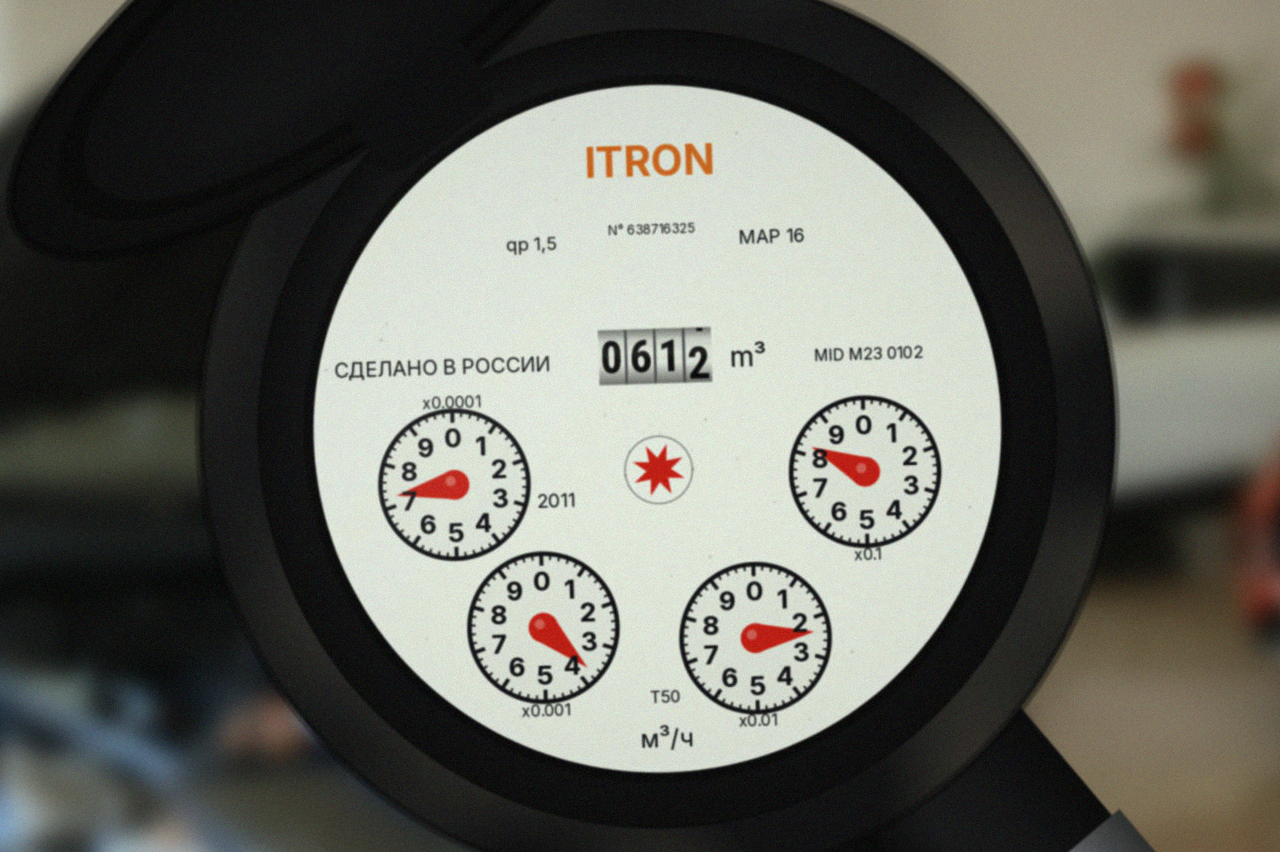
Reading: 611.8237 m³
